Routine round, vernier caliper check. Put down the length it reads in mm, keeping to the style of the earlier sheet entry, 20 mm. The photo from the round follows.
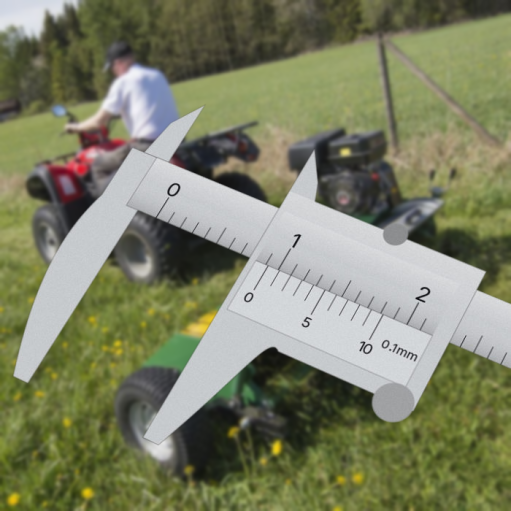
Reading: 9.2 mm
